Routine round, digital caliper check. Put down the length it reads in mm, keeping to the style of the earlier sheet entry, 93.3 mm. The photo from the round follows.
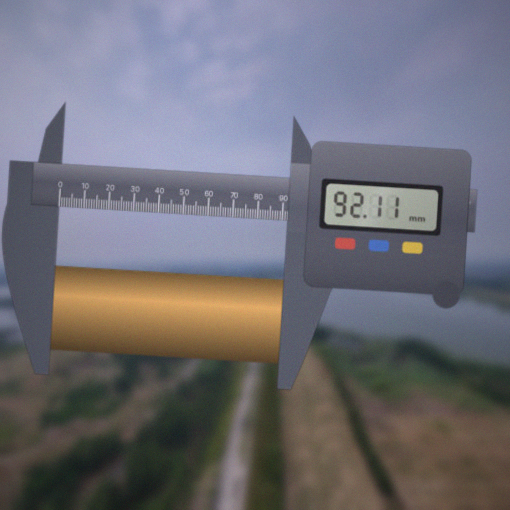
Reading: 92.11 mm
